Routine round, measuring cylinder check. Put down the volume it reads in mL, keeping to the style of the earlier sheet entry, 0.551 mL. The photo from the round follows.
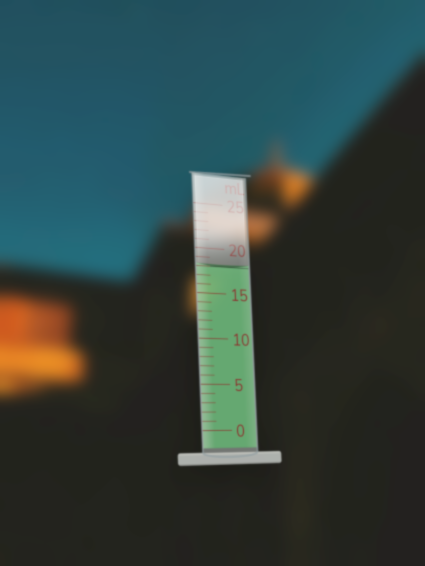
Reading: 18 mL
